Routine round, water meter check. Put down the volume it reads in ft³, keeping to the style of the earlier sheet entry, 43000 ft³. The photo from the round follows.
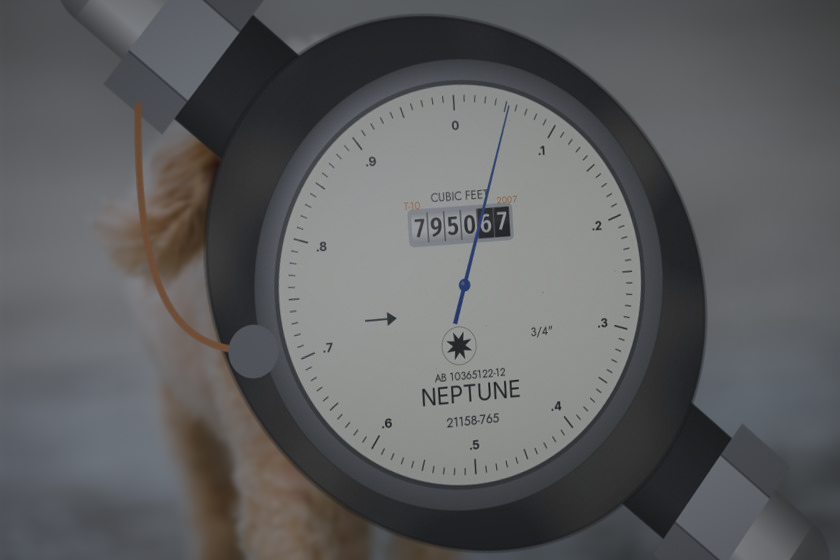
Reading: 795067.05 ft³
